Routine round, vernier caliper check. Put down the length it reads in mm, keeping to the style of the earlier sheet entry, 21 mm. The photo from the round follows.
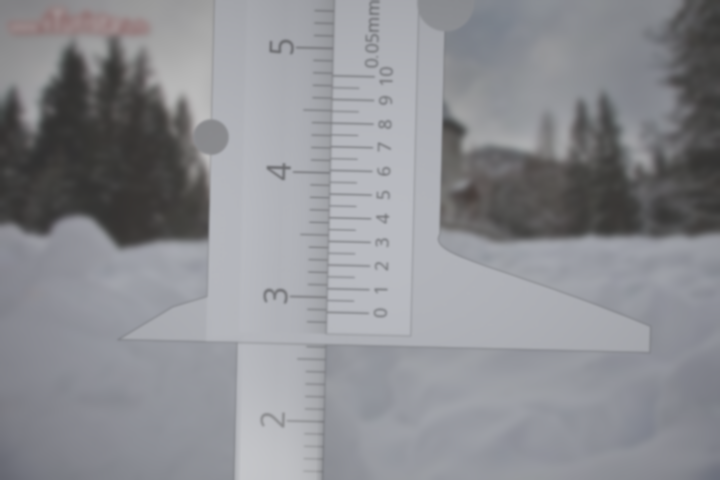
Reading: 28.8 mm
